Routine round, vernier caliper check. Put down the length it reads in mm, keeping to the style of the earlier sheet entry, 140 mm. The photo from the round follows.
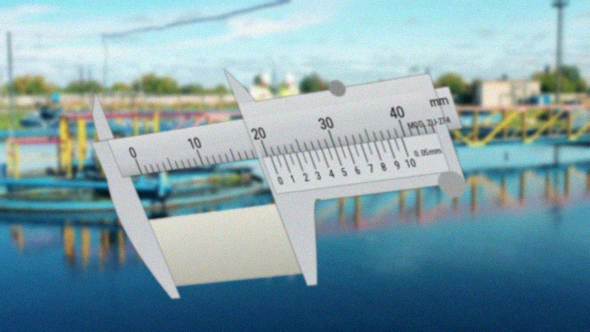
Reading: 20.5 mm
